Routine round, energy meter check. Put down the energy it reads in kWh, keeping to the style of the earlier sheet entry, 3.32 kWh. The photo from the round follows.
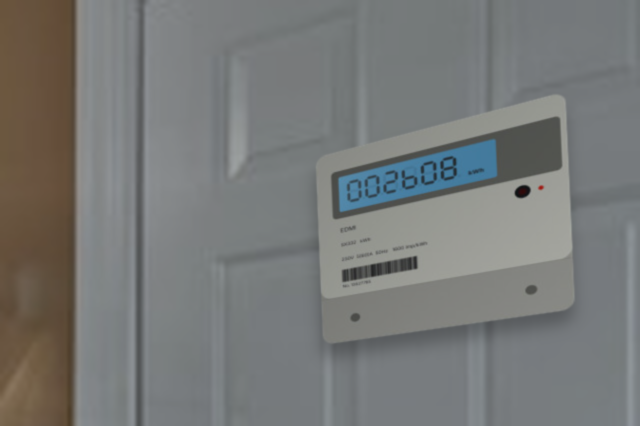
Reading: 2608 kWh
